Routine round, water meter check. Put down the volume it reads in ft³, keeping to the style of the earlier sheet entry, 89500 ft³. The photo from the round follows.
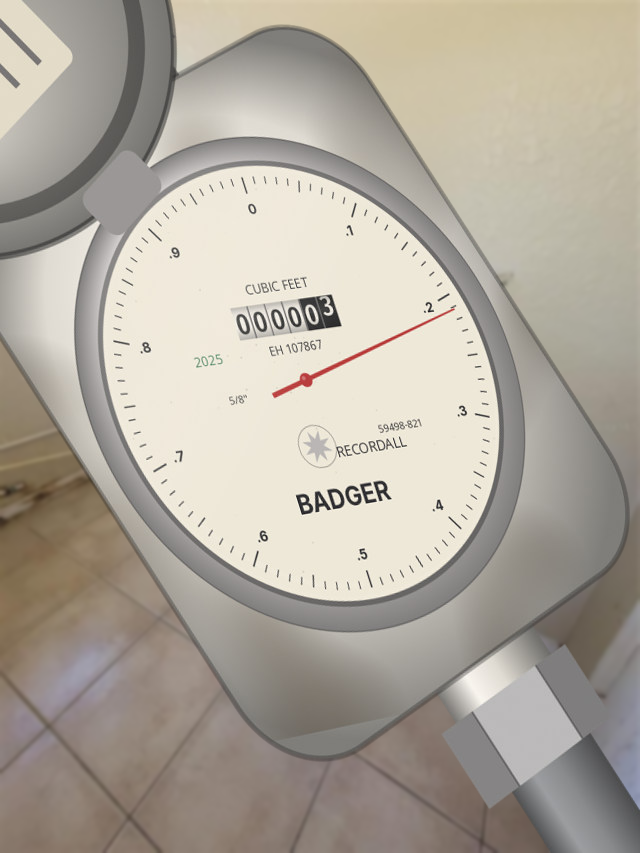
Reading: 3.21 ft³
